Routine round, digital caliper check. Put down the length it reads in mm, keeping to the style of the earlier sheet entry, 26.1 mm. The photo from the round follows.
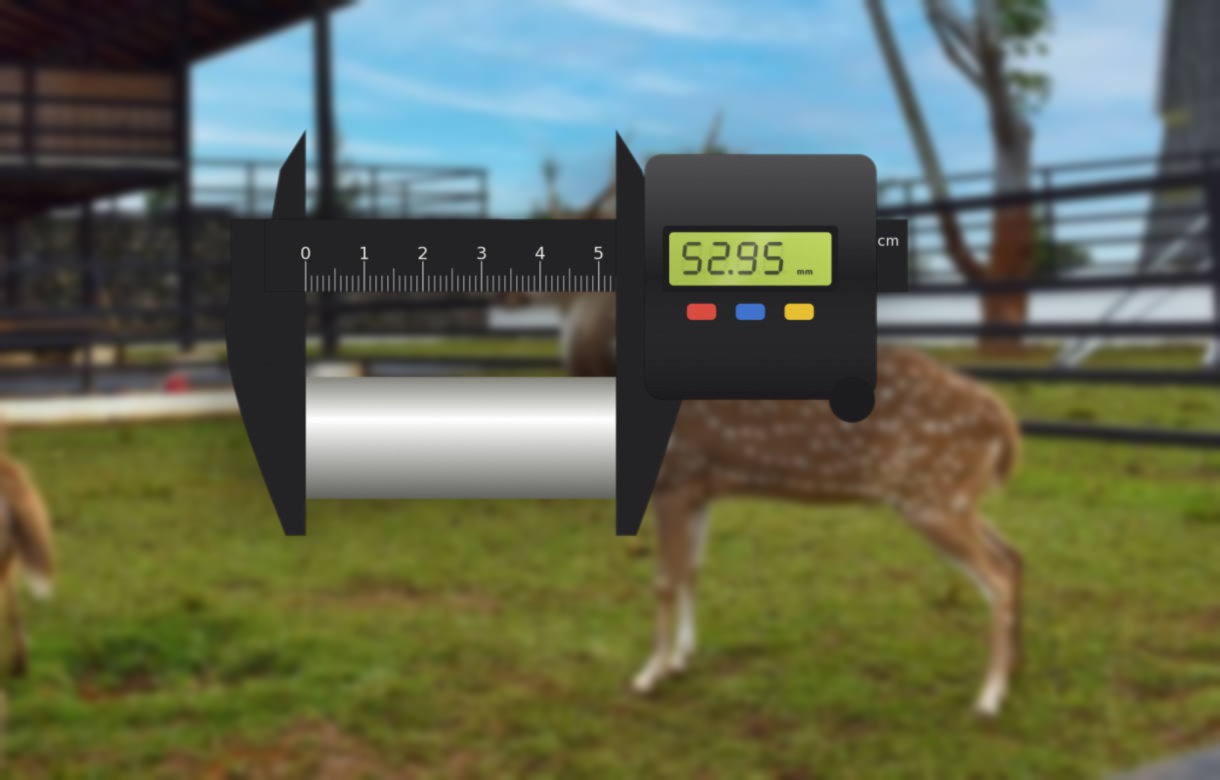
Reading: 52.95 mm
